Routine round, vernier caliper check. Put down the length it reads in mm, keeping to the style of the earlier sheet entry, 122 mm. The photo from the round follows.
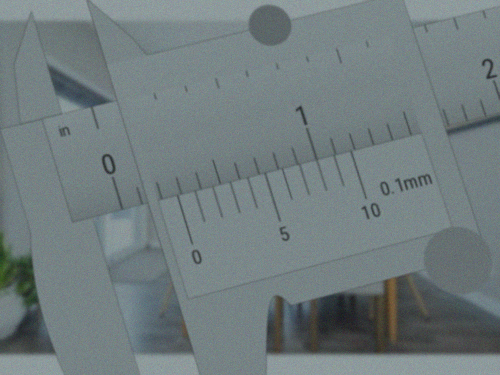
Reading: 2.8 mm
